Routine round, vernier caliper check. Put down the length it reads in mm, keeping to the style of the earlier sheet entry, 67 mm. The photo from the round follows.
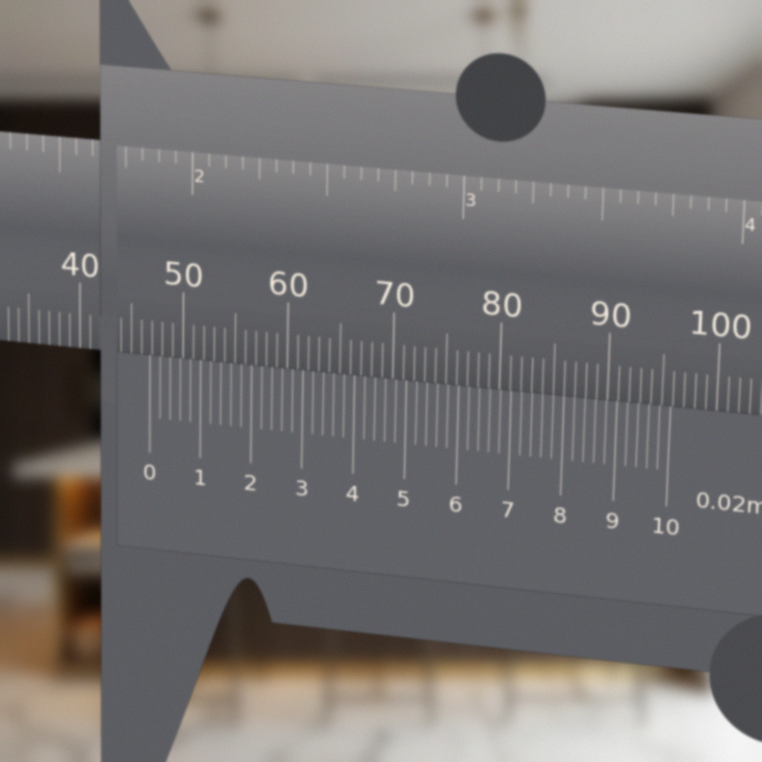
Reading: 46.8 mm
